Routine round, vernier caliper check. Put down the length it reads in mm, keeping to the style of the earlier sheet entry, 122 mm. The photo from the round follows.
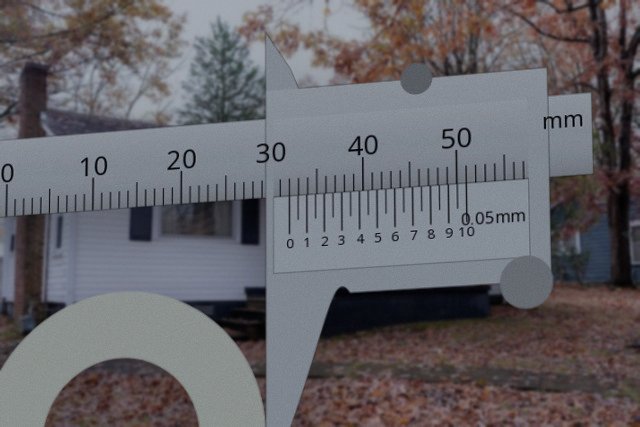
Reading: 32.0 mm
